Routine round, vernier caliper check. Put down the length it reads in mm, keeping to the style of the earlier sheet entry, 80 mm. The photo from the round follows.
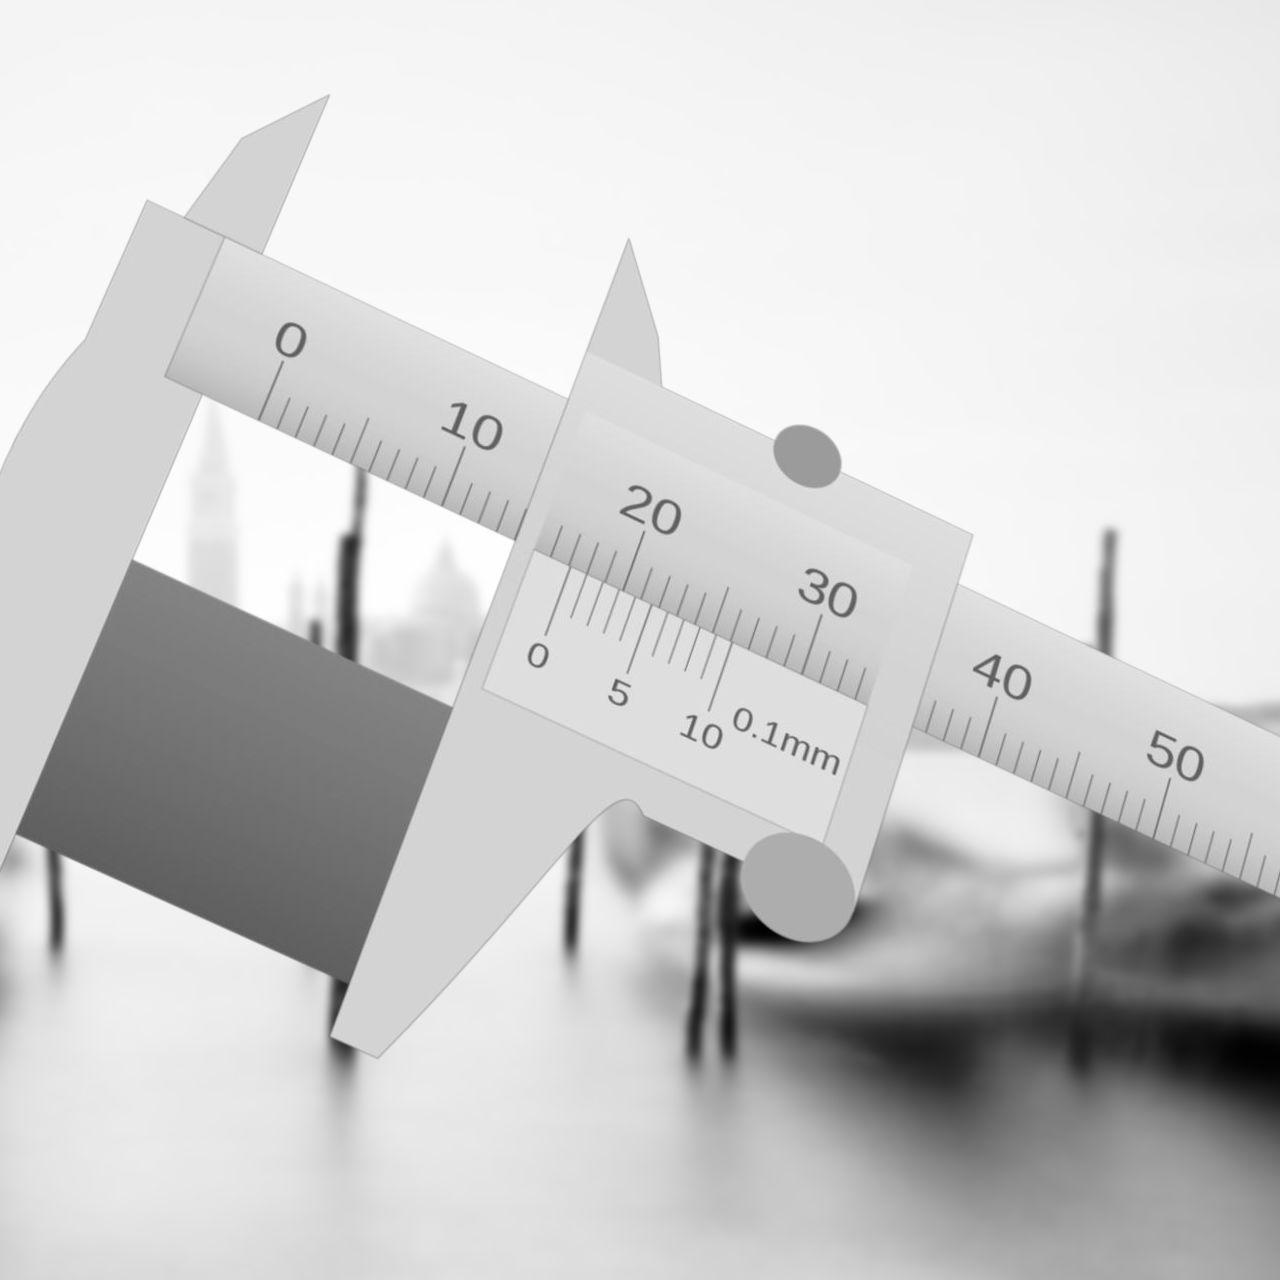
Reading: 17.1 mm
